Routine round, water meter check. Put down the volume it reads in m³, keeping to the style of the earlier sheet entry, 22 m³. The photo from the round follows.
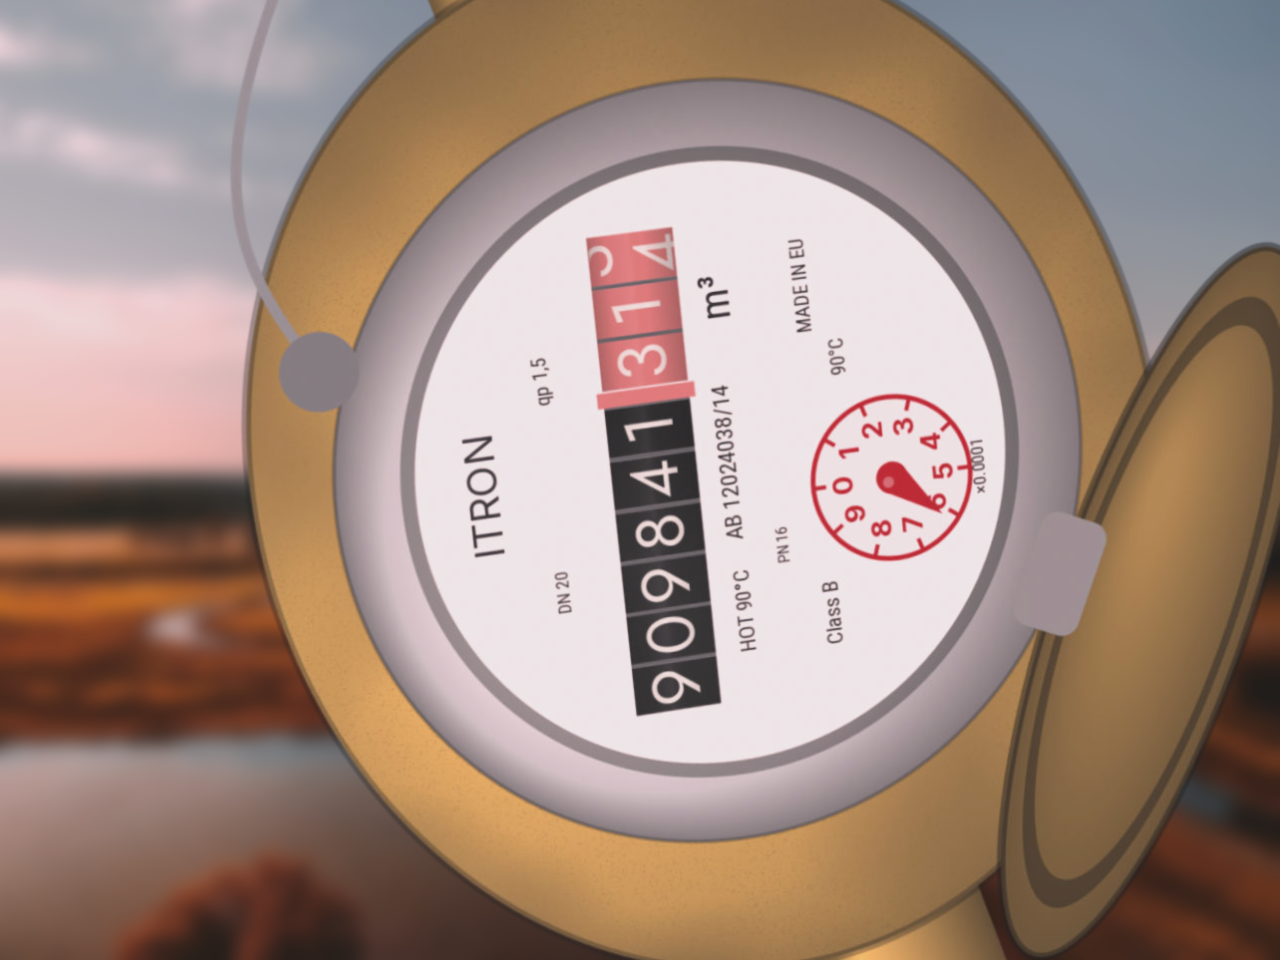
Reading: 909841.3136 m³
